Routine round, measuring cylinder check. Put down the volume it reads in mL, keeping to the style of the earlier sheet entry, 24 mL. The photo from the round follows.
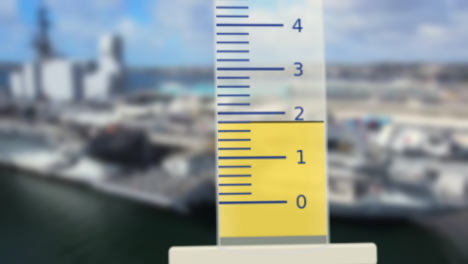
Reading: 1.8 mL
